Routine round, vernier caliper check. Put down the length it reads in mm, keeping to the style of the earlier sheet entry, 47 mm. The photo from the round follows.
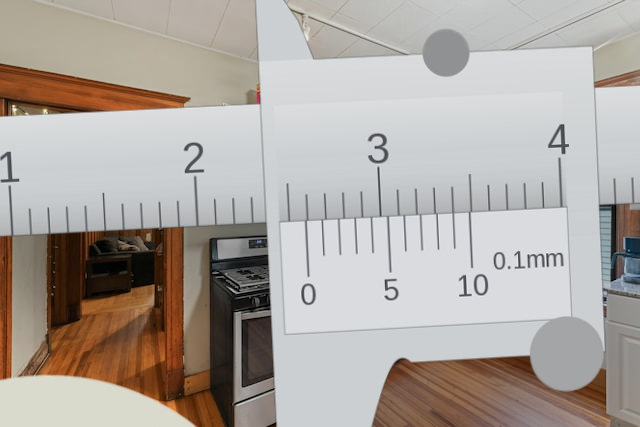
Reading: 25.9 mm
